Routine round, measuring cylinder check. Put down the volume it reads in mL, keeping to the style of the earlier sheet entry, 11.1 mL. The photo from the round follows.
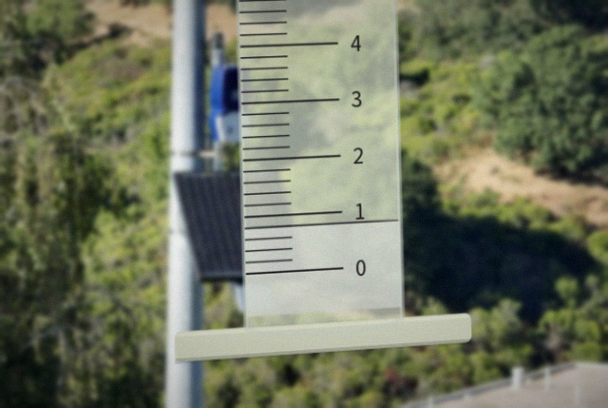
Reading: 0.8 mL
